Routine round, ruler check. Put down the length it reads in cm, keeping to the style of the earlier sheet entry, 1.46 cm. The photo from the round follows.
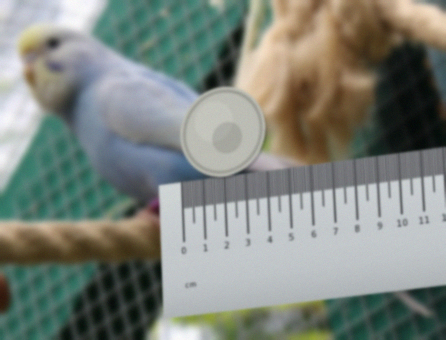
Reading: 4 cm
